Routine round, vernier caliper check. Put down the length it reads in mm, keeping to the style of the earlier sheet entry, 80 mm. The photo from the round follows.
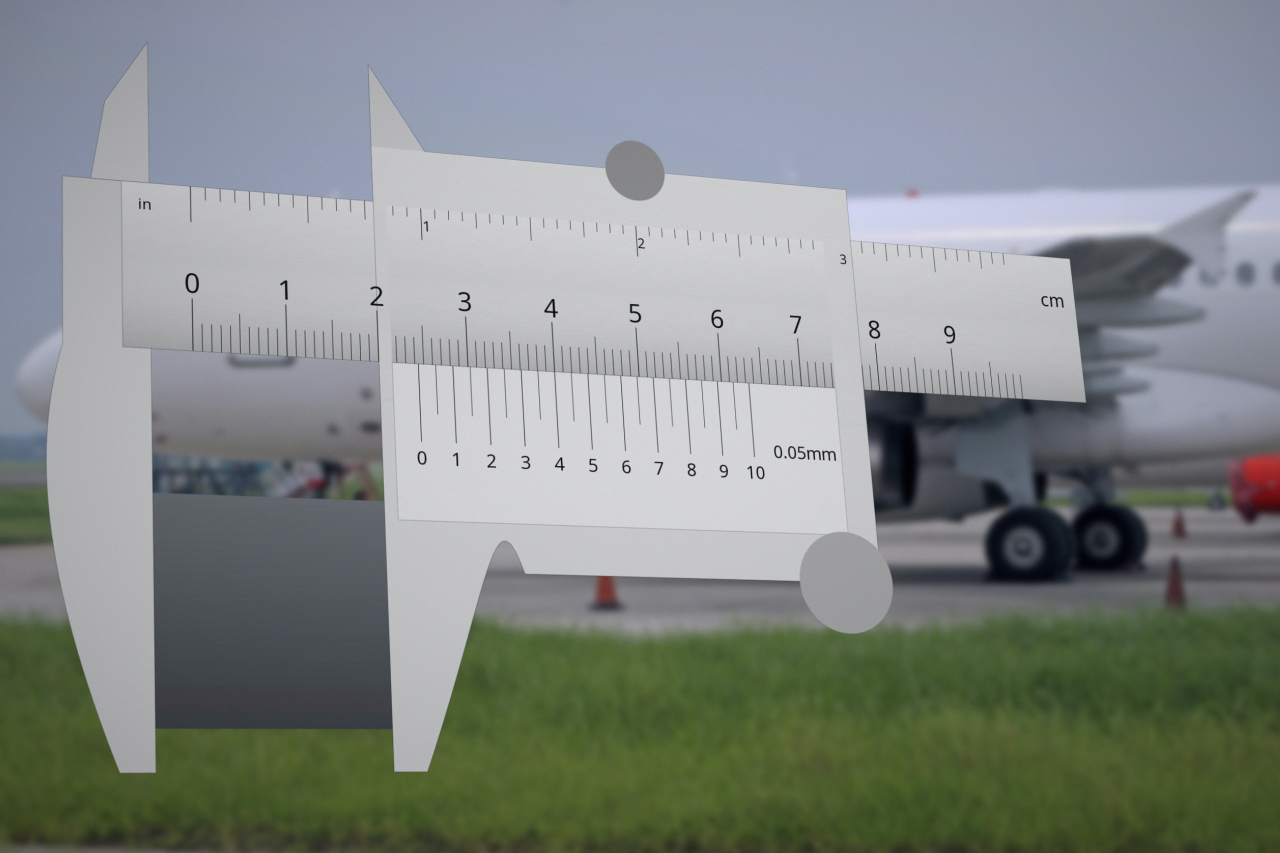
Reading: 24.4 mm
